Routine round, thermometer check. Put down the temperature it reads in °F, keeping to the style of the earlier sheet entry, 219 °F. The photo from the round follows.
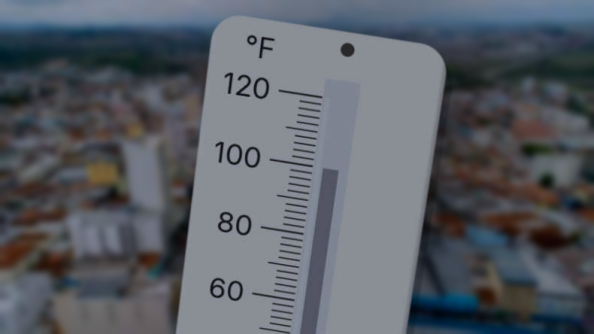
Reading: 100 °F
